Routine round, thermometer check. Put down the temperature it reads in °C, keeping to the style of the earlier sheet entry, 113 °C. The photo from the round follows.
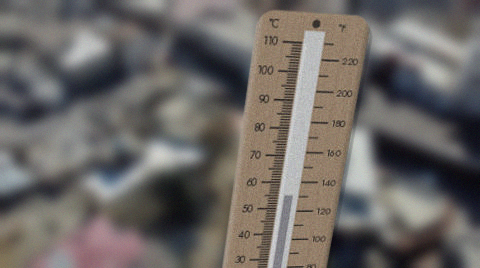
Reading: 55 °C
